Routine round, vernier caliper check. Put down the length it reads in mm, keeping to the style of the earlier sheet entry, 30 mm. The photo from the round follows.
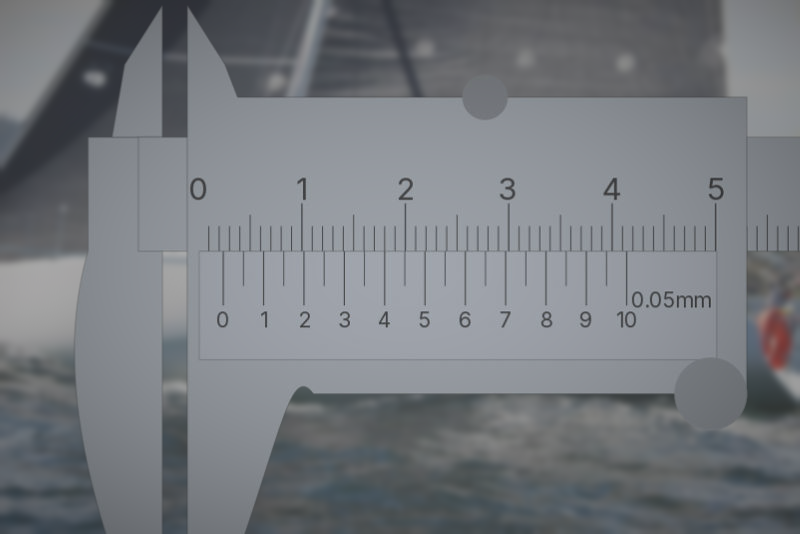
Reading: 2.4 mm
